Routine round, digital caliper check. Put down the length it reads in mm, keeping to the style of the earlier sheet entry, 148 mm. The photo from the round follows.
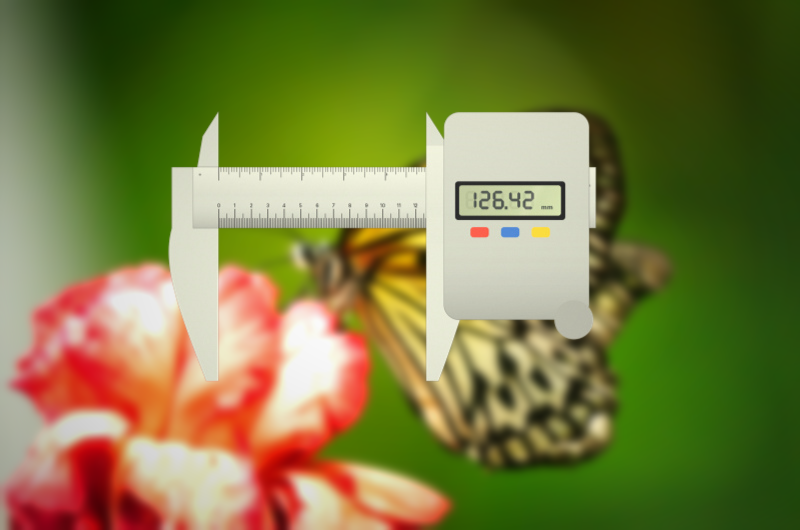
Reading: 126.42 mm
